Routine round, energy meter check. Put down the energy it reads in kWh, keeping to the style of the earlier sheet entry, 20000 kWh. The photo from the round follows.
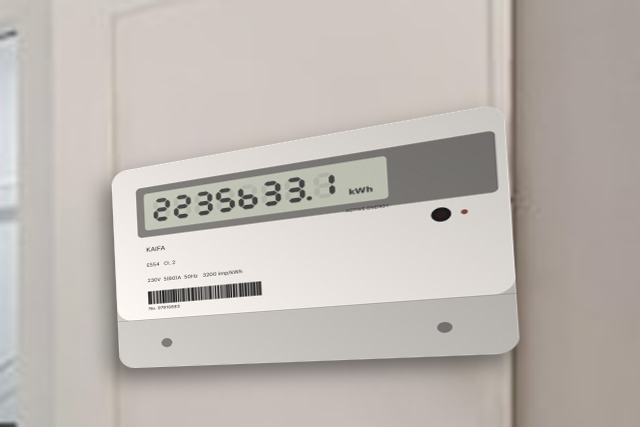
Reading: 2235633.1 kWh
